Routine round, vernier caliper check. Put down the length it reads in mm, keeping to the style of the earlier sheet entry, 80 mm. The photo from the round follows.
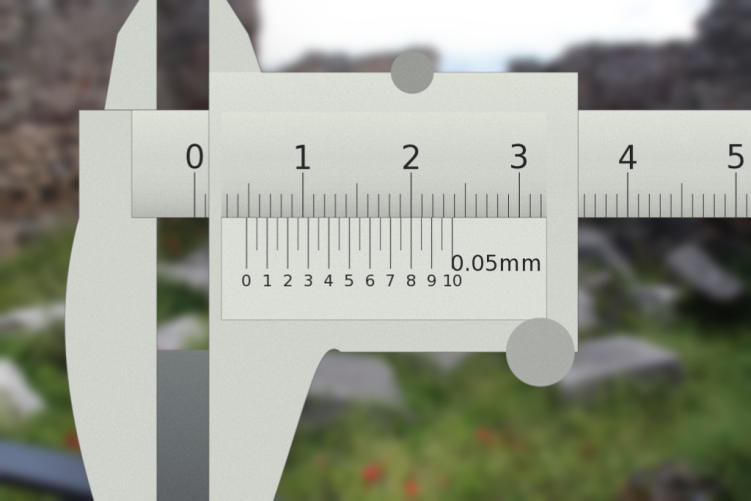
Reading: 4.8 mm
